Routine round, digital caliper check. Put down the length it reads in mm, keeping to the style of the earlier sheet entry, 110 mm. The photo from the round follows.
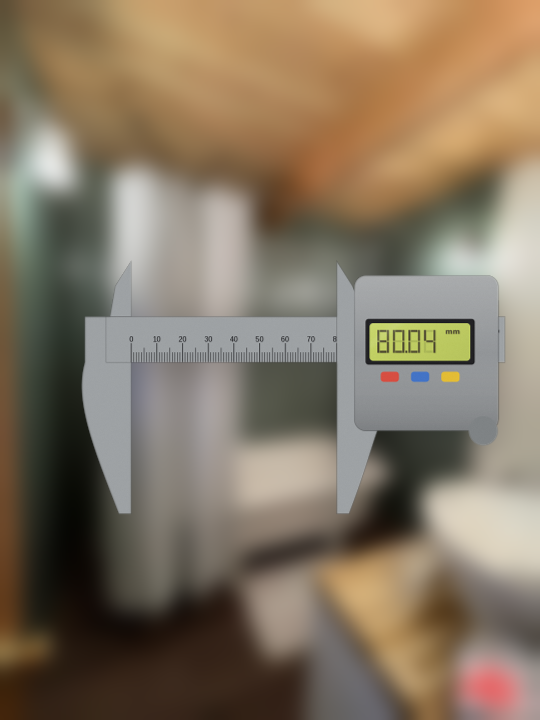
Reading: 80.04 mm
